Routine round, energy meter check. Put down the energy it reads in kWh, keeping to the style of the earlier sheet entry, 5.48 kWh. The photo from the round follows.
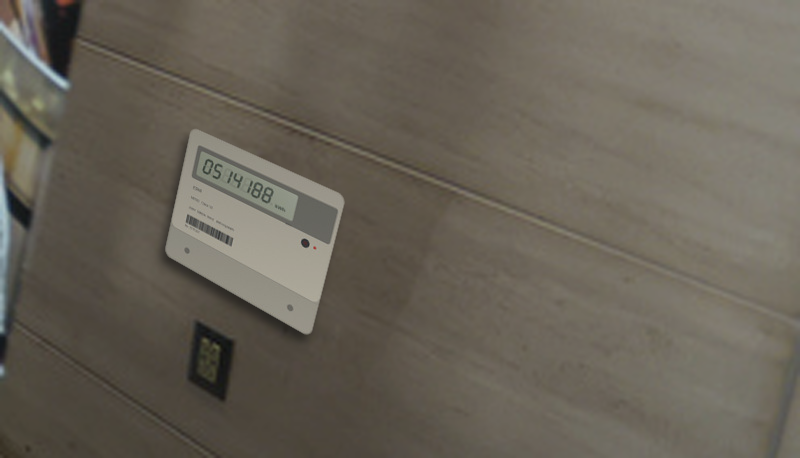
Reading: 514188 kWh
